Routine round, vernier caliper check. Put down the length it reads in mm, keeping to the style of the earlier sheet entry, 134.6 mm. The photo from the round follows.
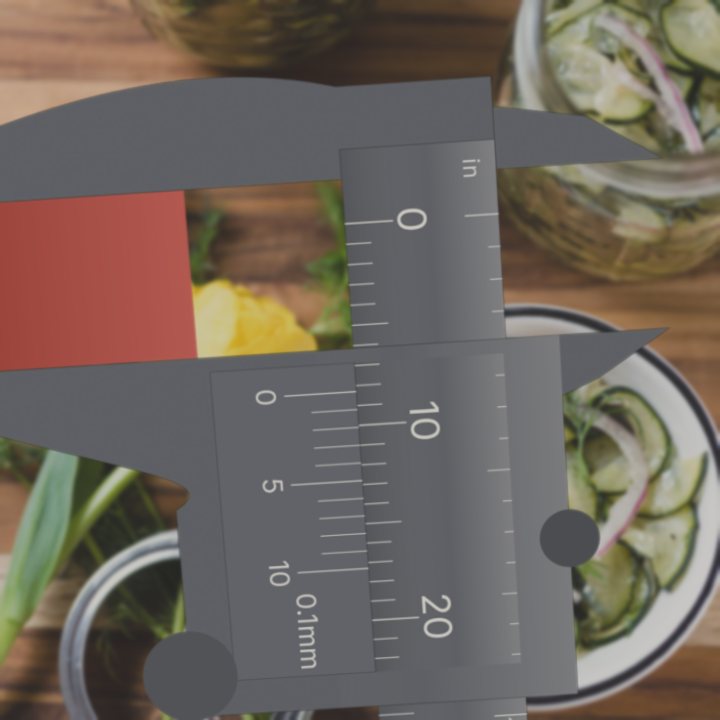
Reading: 8.3 mm
